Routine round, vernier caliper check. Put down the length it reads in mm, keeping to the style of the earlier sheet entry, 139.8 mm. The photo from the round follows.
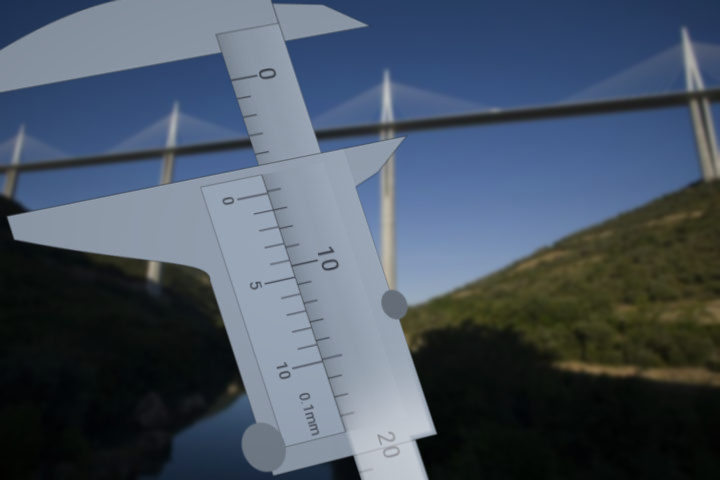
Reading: 6.1 mm
